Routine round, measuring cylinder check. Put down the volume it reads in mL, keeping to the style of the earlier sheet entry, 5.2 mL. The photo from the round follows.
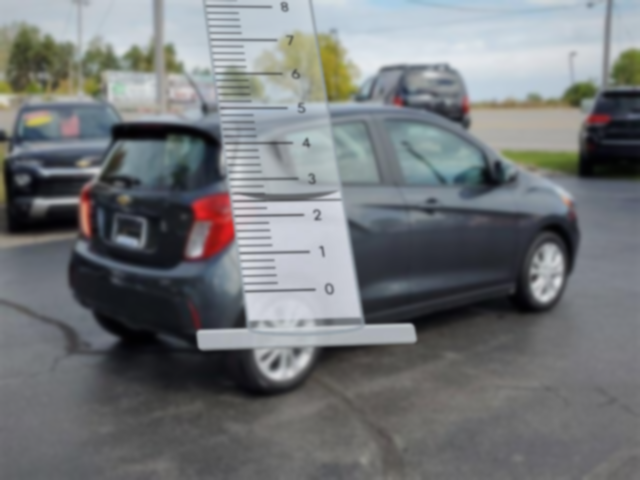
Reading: 2.4 mL
